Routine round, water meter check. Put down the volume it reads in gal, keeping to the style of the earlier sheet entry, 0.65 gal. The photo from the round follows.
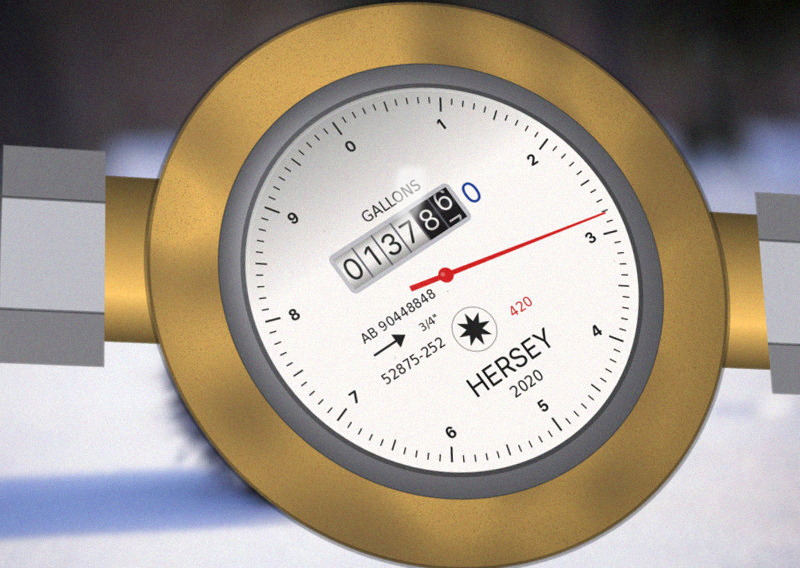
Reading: 137862.8 gal
